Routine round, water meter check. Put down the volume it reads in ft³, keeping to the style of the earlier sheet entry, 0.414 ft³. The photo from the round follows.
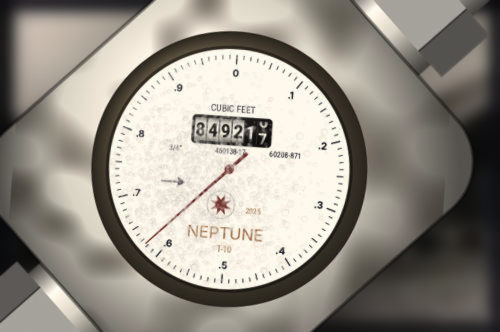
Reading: 849216.62 ft³
